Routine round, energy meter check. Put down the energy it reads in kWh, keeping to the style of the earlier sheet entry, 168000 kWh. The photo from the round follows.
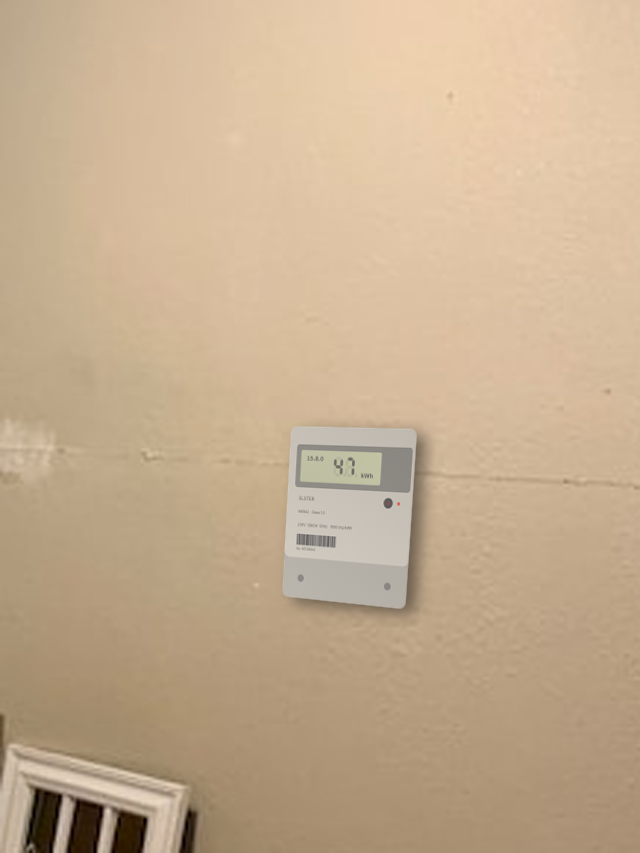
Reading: 47 kWh
